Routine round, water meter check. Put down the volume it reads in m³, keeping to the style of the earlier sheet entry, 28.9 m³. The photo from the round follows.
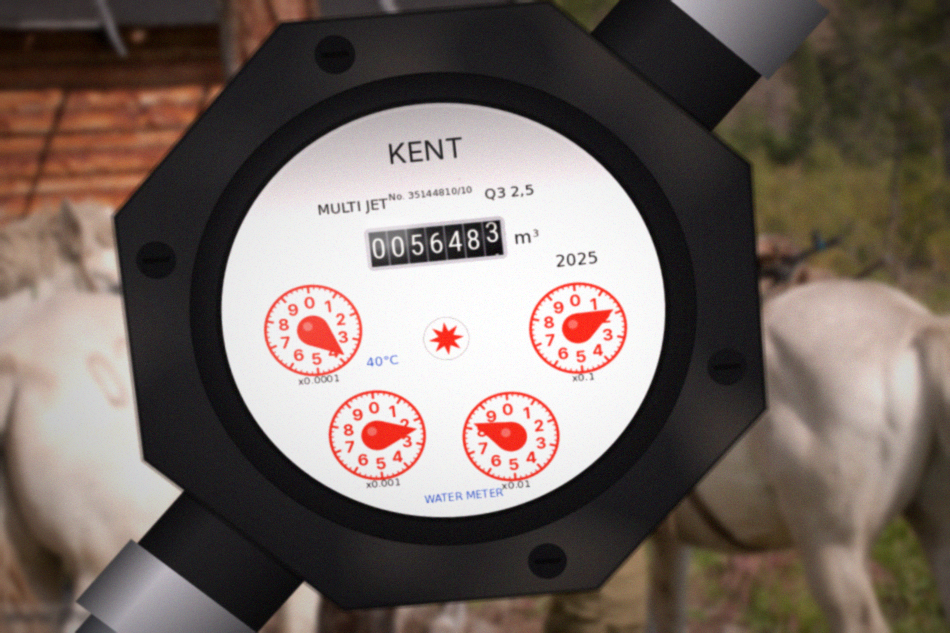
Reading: 56483.1823 m³
